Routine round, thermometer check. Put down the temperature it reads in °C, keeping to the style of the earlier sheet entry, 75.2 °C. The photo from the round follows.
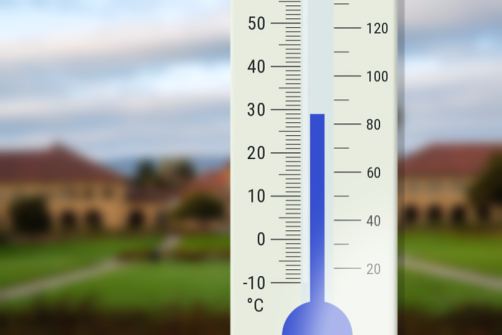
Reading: 29 °C
